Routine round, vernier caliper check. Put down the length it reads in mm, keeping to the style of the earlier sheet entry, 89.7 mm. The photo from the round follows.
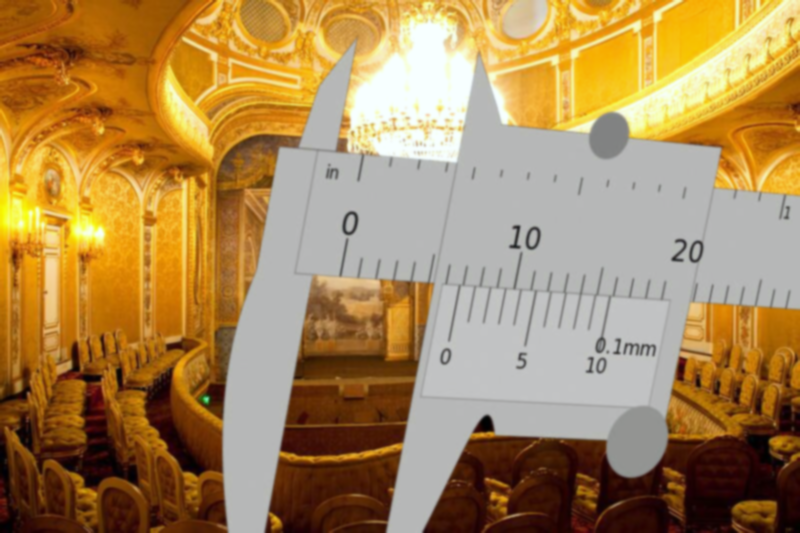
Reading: 6.8 mm
